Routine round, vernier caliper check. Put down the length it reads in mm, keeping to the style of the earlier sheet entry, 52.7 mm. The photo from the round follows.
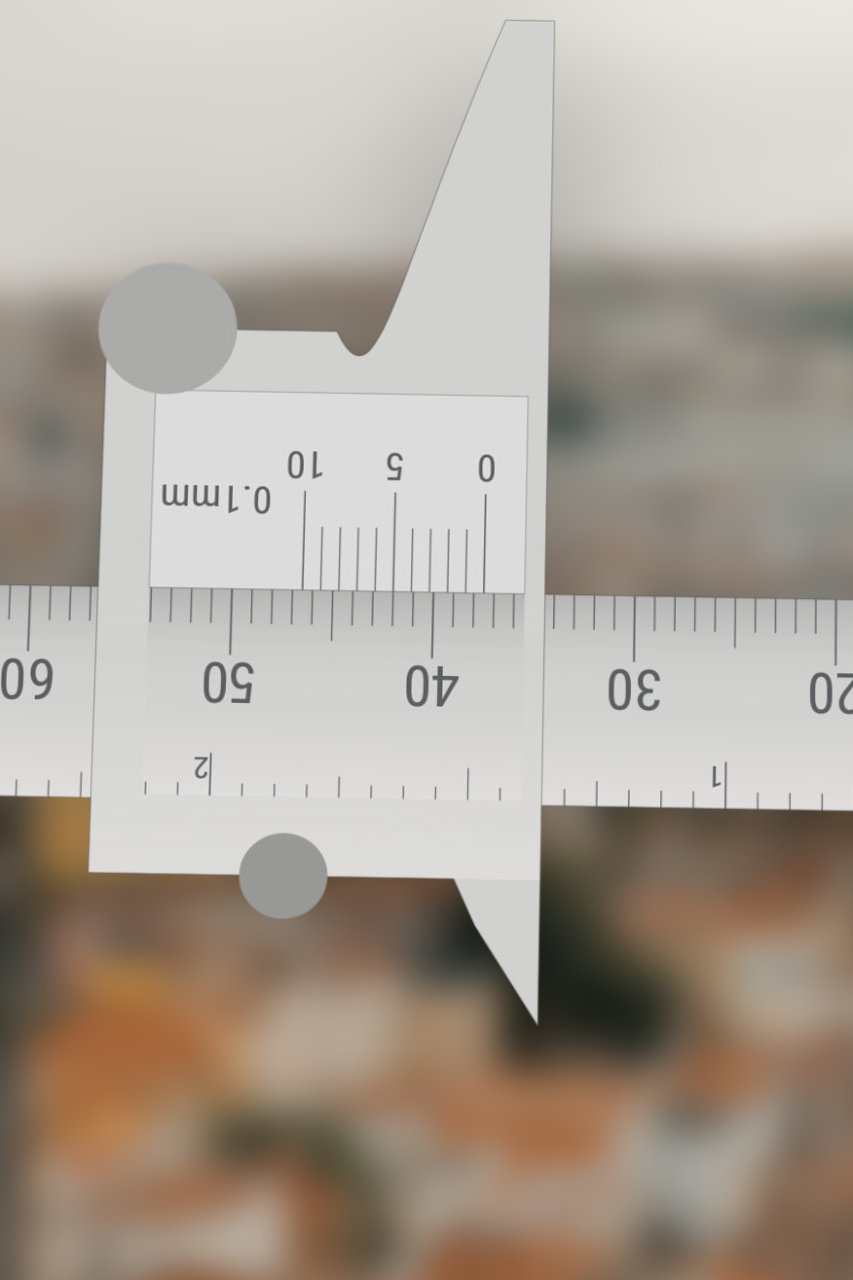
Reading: 37.5 mm
